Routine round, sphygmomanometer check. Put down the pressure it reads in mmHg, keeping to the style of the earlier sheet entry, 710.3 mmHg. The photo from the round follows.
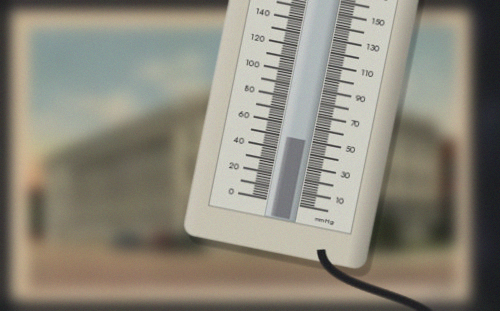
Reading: 50 mmHg
